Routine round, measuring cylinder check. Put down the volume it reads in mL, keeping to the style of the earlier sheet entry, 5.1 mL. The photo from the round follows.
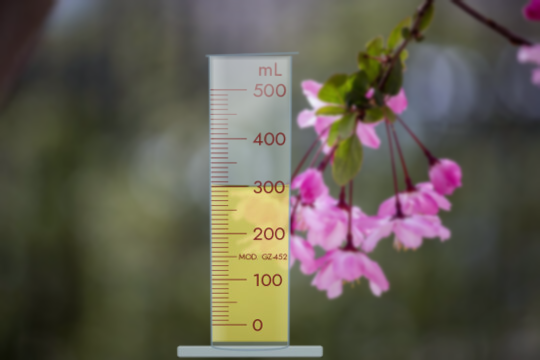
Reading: 300 mL
